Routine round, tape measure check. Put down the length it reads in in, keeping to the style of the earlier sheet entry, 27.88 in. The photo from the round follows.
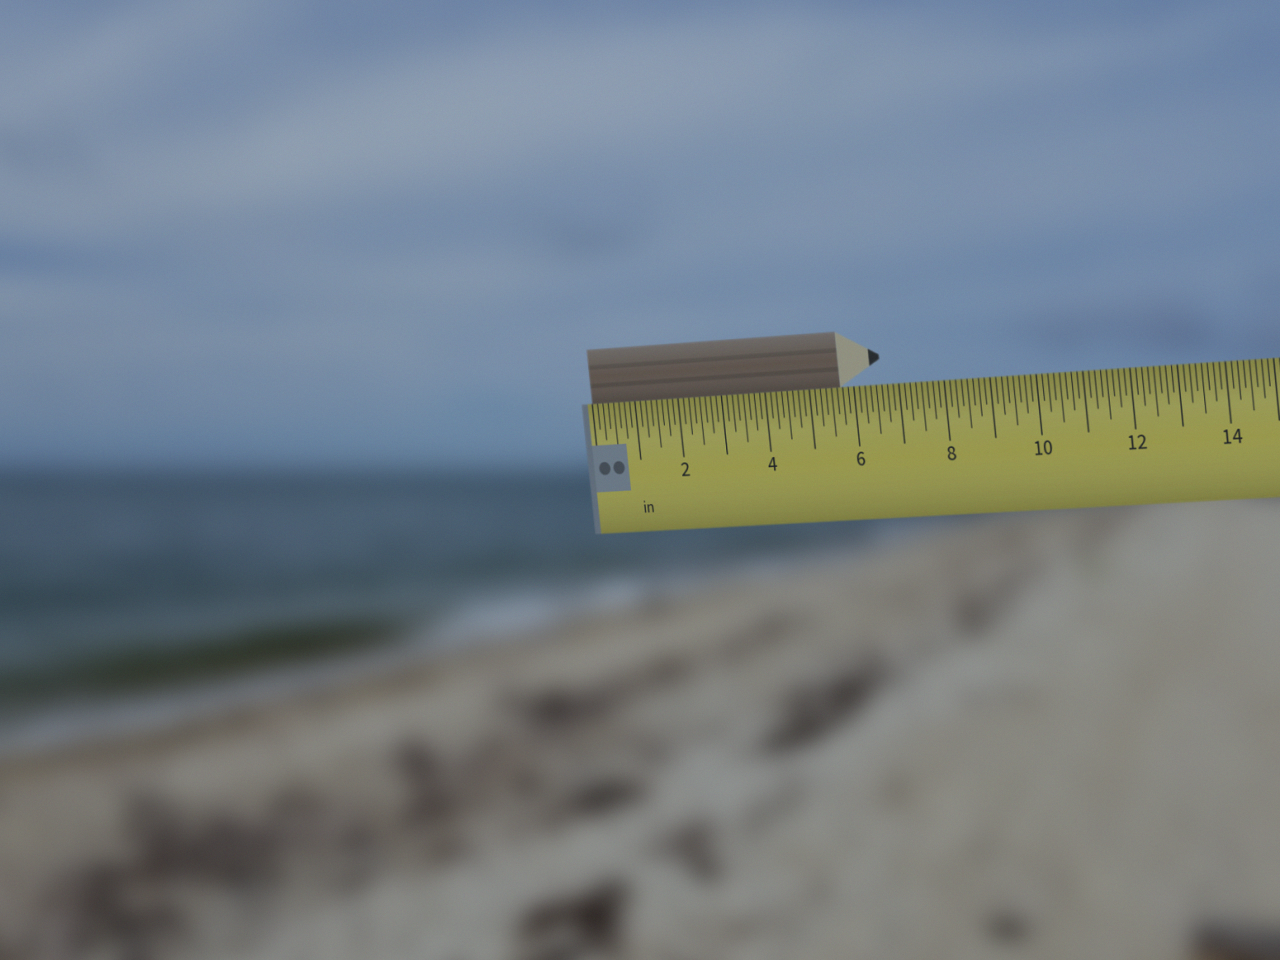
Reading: 6.625 in
